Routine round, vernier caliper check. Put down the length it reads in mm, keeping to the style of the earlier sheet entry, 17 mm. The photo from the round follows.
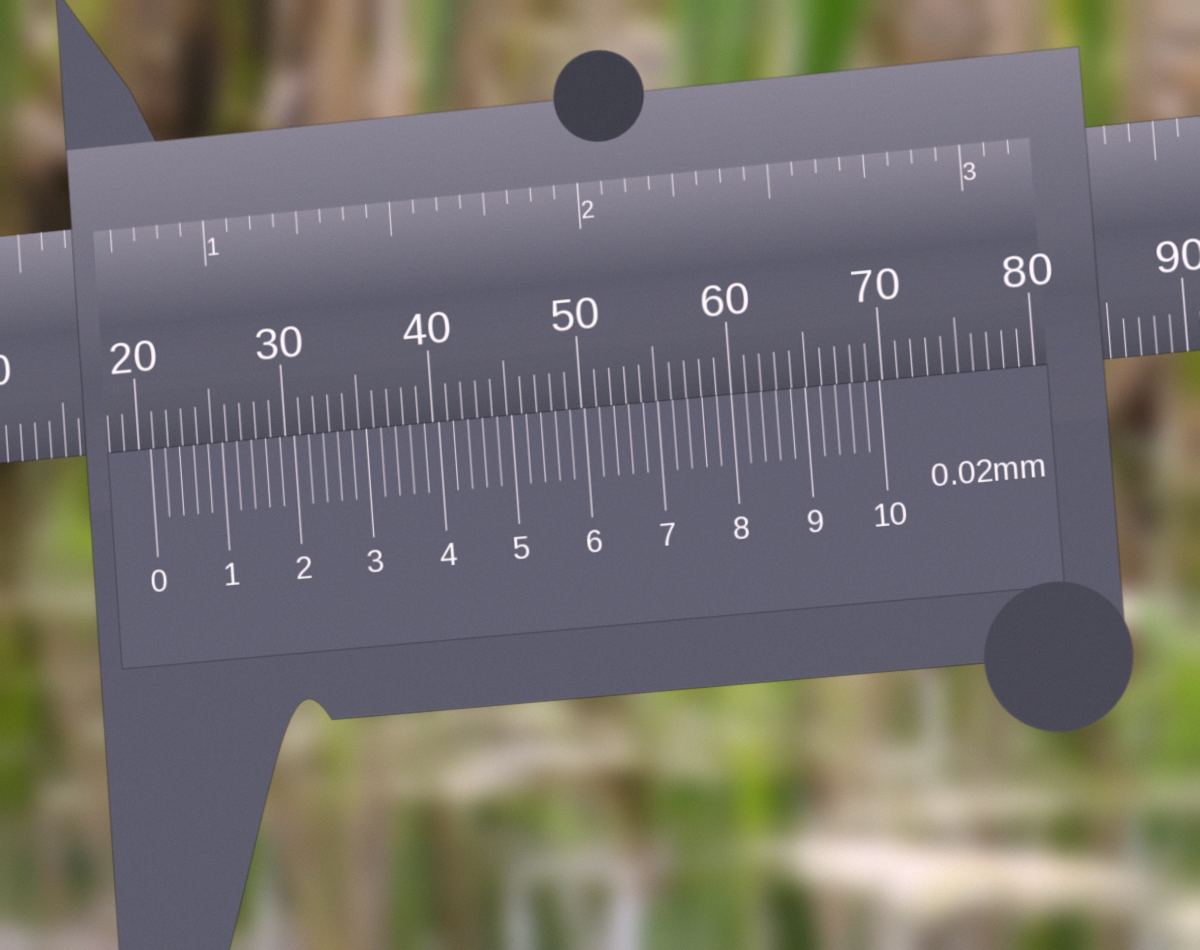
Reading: 20.8 mm
